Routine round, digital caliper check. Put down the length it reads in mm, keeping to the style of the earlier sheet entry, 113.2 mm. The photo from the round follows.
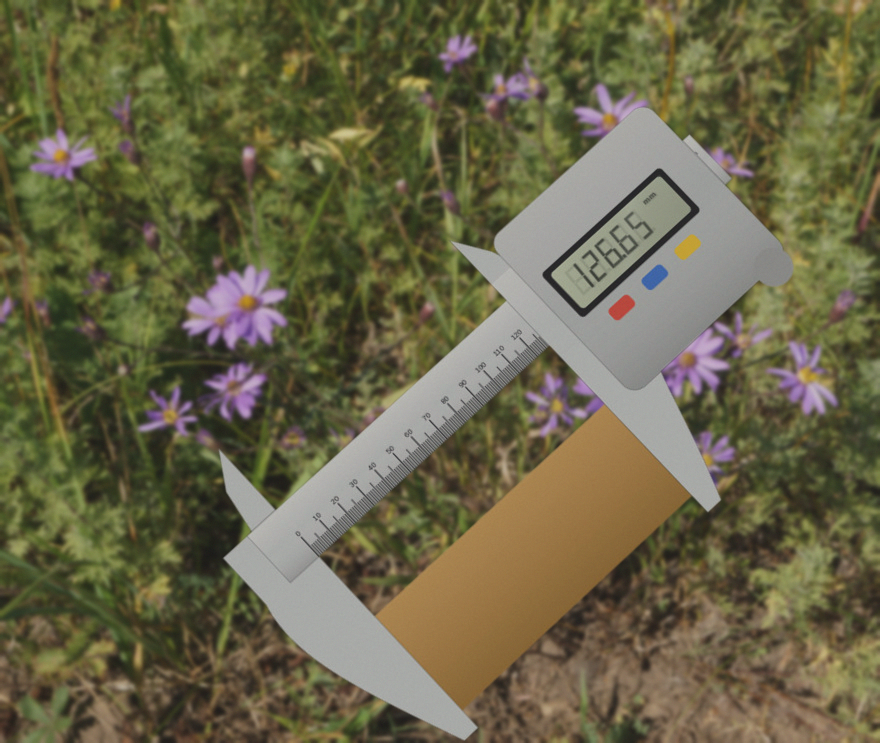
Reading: 126.65 mm
